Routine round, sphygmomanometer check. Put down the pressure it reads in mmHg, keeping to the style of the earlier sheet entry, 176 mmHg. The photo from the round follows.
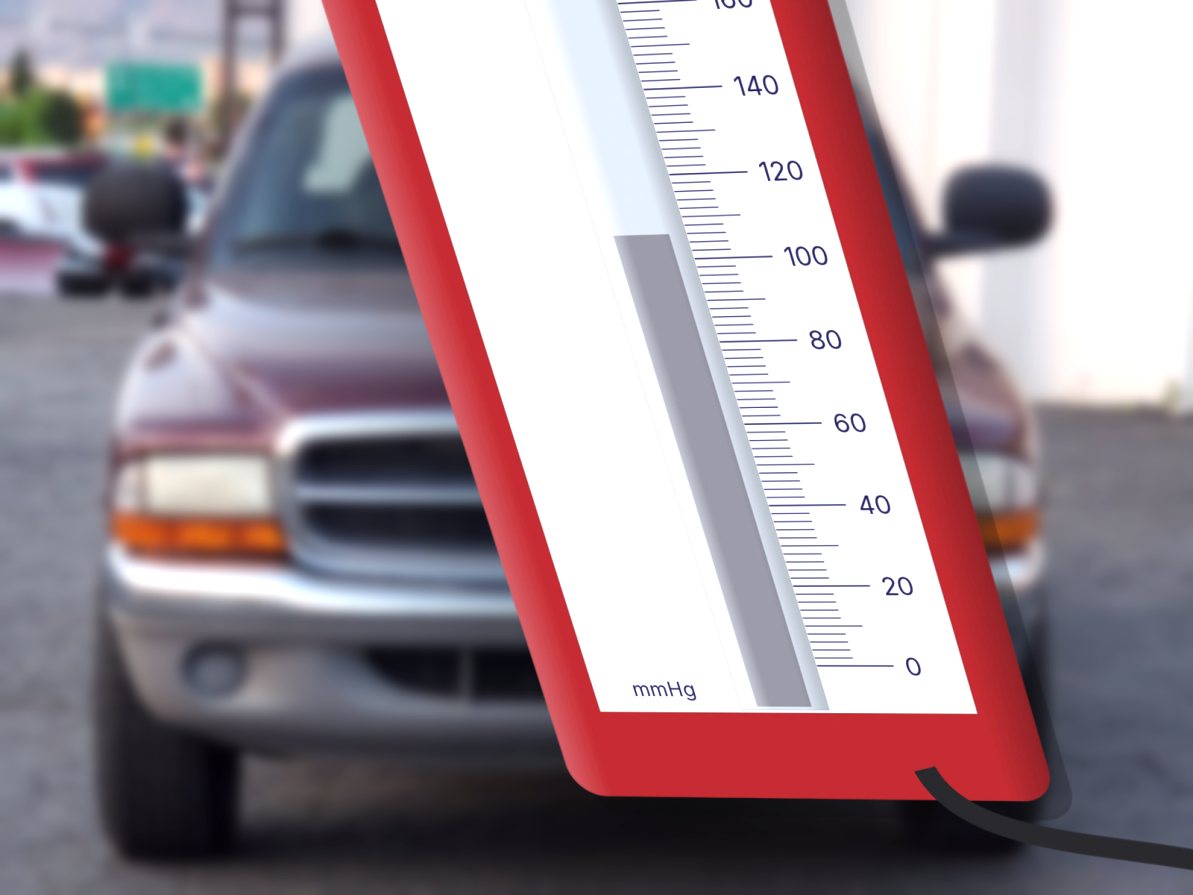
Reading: 106 mmHg
